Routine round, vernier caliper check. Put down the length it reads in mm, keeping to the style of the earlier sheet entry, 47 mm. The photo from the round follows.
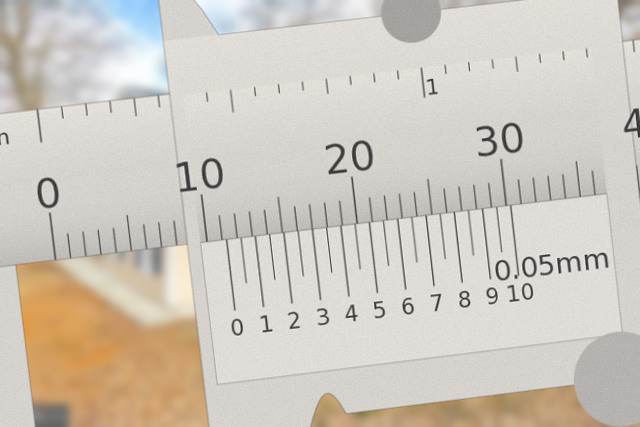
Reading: 11.3 mm
